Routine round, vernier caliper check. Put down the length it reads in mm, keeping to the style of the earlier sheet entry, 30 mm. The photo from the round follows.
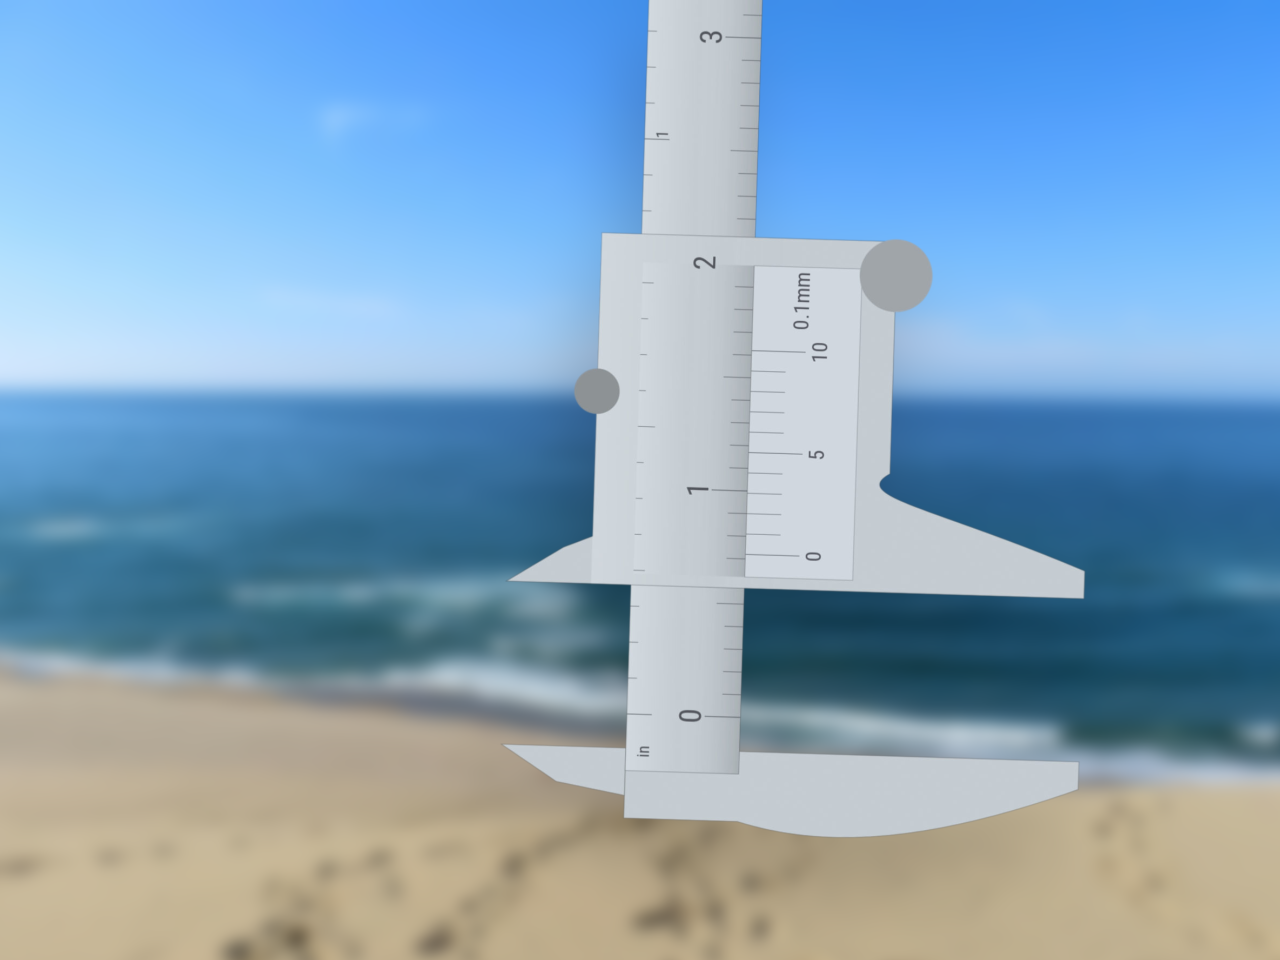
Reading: 7.2 mm
